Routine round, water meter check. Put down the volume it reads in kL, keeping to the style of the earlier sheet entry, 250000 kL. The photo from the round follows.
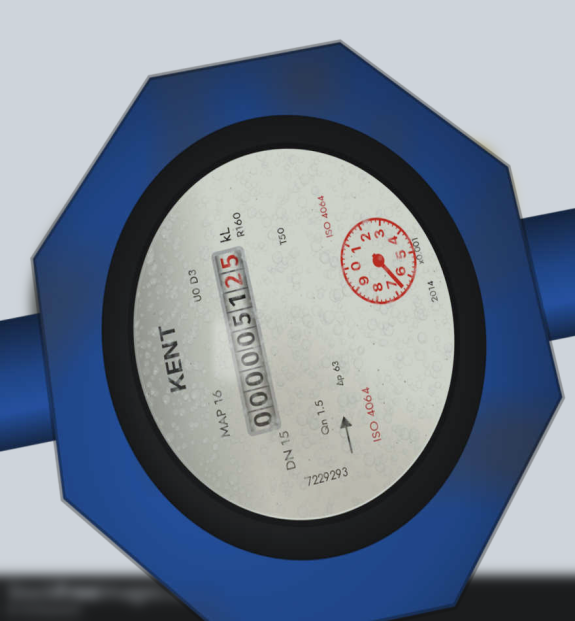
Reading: 51.256 kL
